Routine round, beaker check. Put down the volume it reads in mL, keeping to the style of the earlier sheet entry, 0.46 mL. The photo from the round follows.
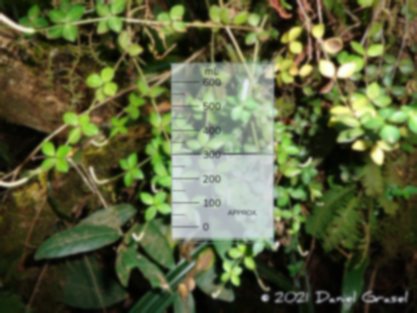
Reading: 300 mL
